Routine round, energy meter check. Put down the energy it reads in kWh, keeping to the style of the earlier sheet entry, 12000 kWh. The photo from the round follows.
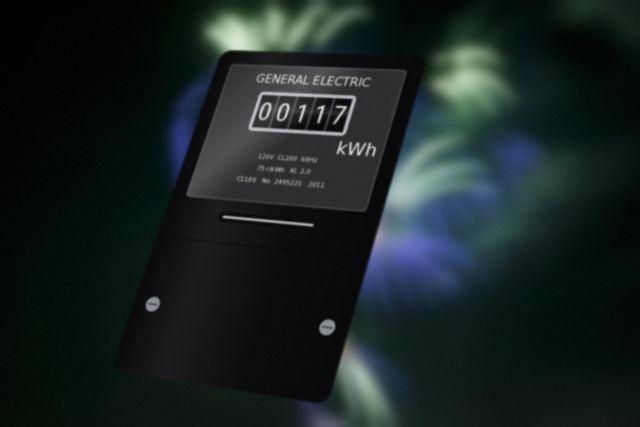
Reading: 117 kWh
